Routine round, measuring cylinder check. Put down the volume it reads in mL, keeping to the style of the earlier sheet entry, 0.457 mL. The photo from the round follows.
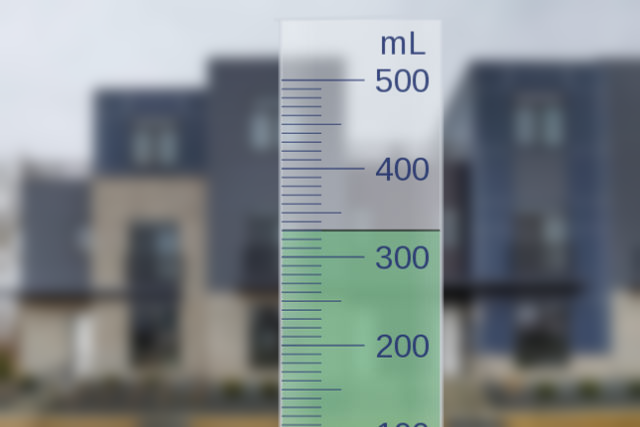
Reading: 330 mL
